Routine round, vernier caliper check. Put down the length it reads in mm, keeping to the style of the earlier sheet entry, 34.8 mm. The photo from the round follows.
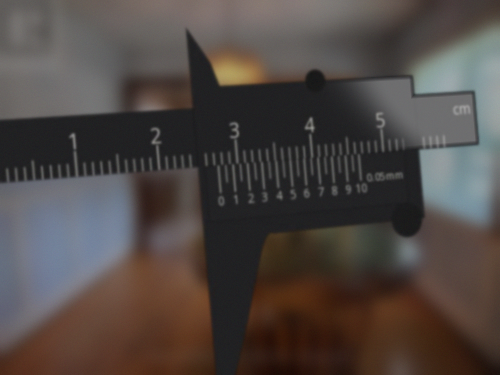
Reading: 27.5 mm
